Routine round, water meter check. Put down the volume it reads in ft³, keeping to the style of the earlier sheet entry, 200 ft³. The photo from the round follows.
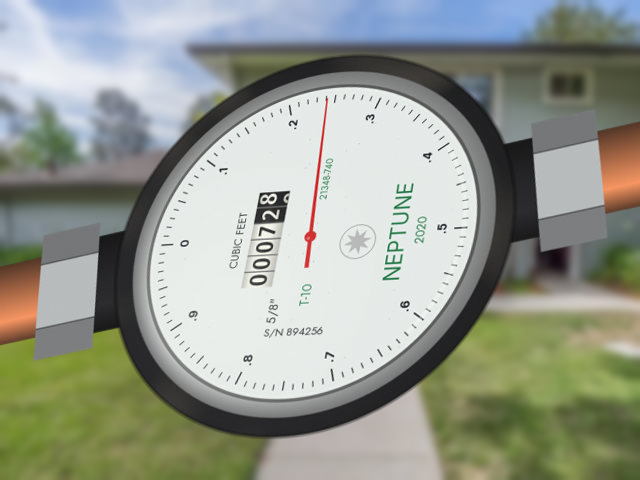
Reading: 728.24 ft³
